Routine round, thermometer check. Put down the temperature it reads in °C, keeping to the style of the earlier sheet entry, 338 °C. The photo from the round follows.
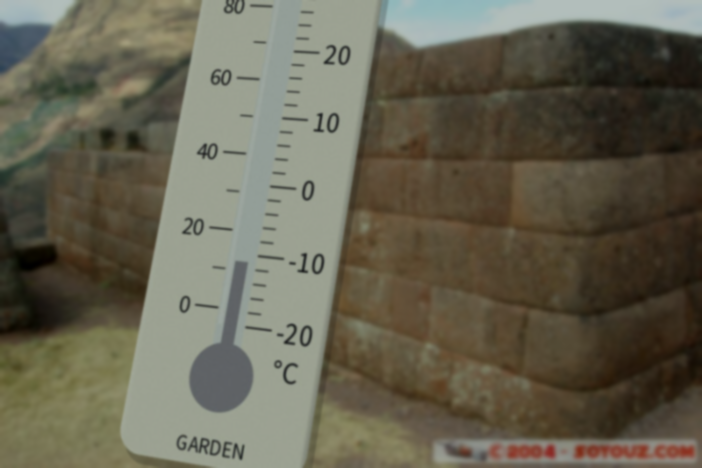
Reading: -11 °C
